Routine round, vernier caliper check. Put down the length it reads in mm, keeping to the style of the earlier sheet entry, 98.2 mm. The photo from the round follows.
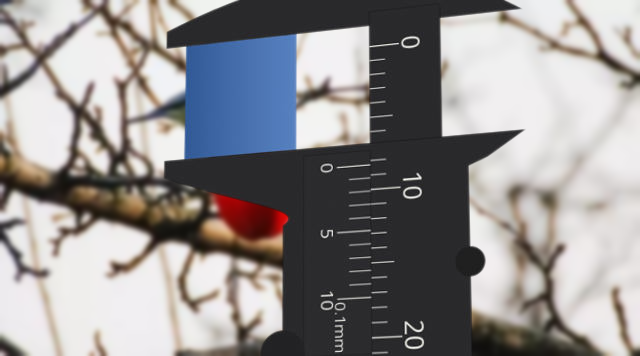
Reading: 8.3 mm
